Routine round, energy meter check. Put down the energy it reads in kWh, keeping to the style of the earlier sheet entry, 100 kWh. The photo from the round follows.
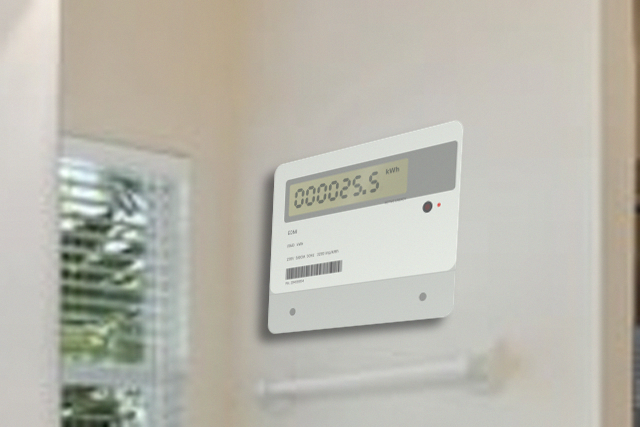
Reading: 25.5 kWh
